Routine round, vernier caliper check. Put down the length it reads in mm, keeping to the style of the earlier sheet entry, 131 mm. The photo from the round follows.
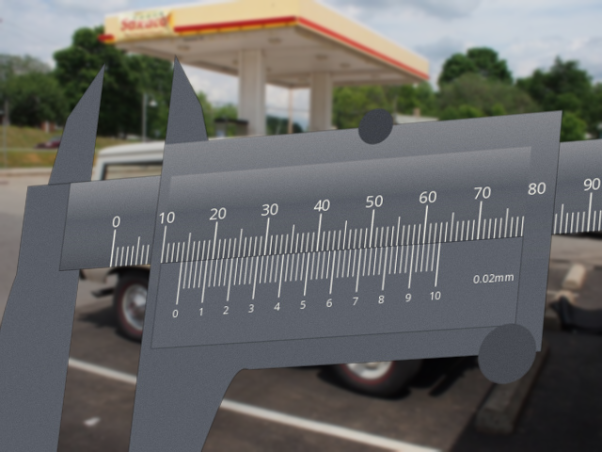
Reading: 14.0 mm
